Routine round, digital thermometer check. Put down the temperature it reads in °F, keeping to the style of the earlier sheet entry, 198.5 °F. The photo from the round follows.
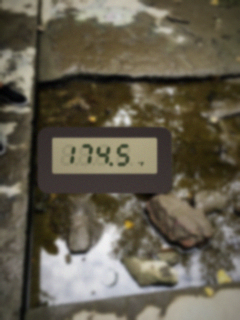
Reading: 174.5 °F
